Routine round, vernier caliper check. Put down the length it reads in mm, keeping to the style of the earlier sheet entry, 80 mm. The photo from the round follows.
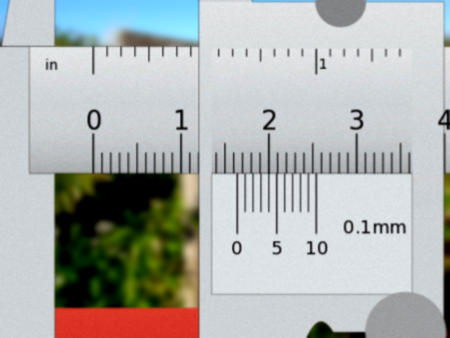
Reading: 16.4 mm
